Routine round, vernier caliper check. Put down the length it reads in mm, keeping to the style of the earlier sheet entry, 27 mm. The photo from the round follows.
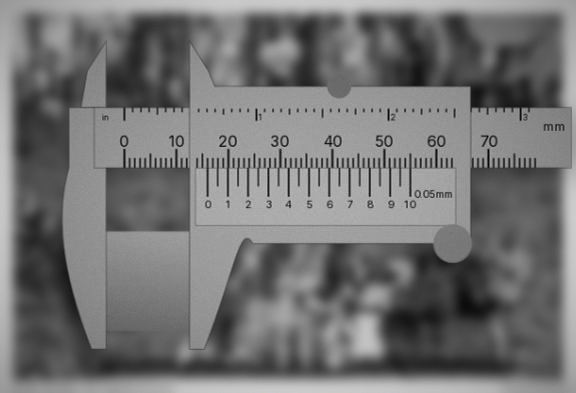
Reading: 16.0 mm
